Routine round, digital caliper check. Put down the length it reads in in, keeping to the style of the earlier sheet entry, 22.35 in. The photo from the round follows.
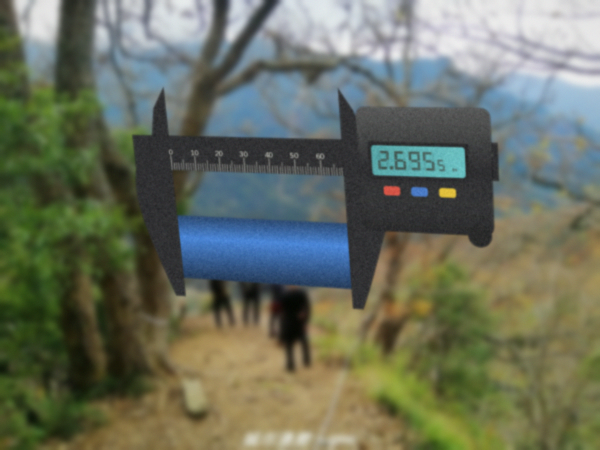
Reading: 2.6955 in
